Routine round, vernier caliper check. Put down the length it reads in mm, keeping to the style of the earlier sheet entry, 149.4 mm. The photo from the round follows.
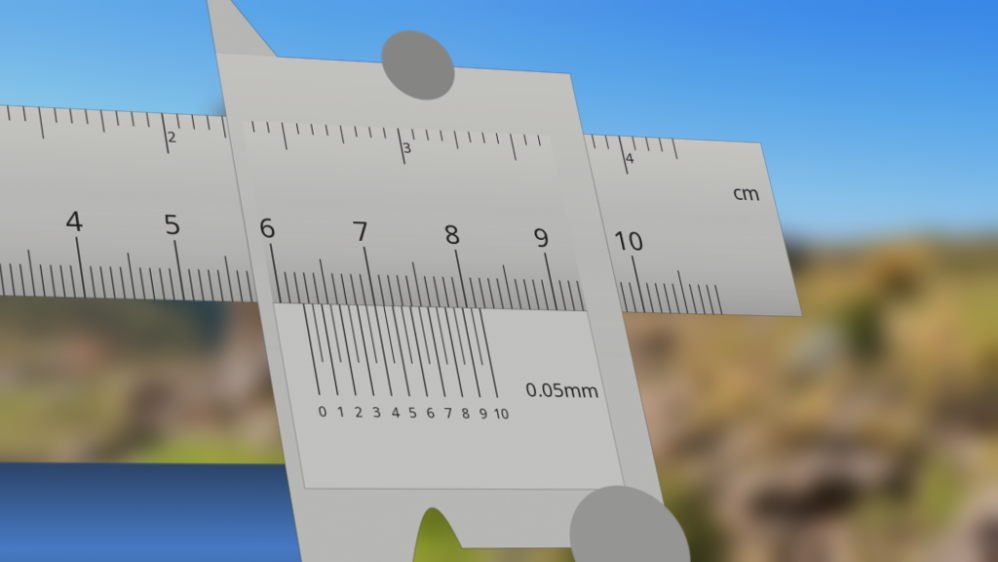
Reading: 62.4 mm
